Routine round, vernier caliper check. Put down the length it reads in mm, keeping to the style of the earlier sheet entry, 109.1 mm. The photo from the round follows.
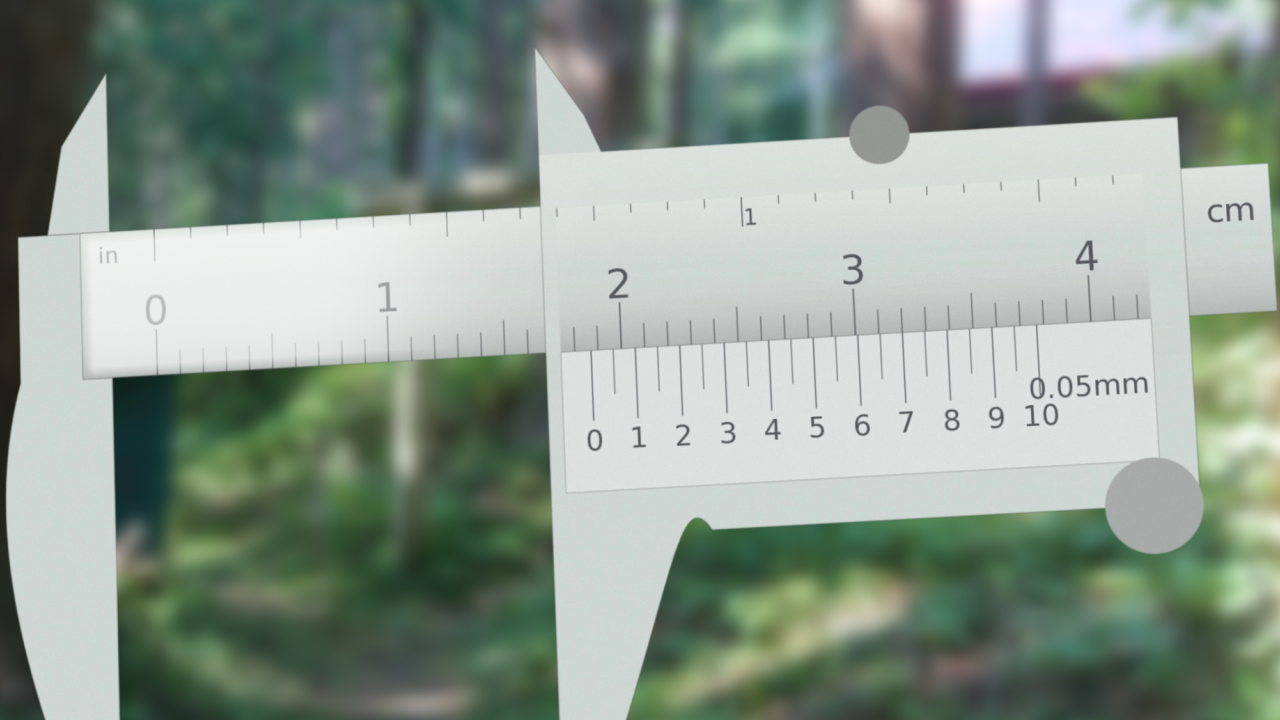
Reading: 18.7 mm
